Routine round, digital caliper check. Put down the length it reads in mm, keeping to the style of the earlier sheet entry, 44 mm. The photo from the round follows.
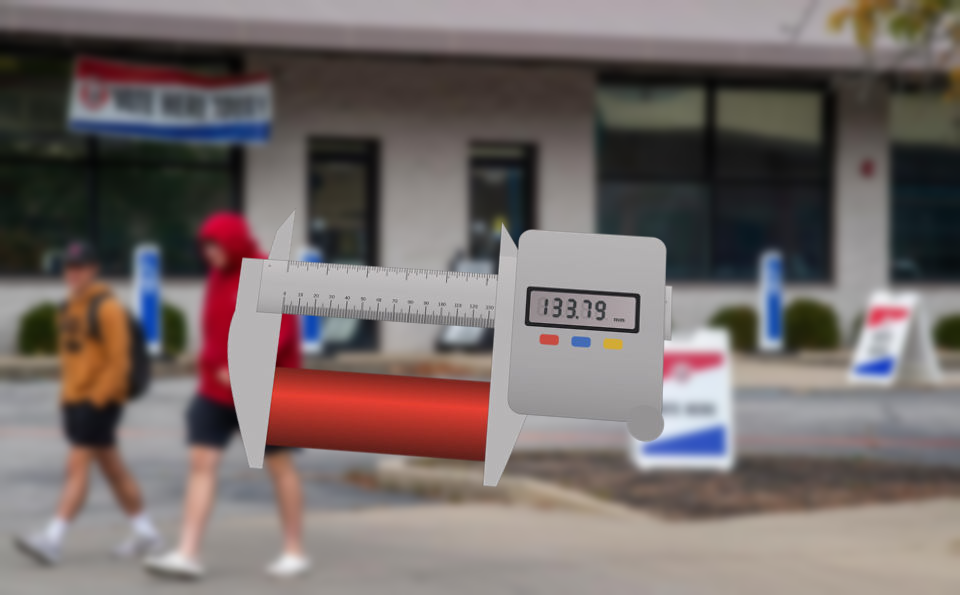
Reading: 133.79 mm
